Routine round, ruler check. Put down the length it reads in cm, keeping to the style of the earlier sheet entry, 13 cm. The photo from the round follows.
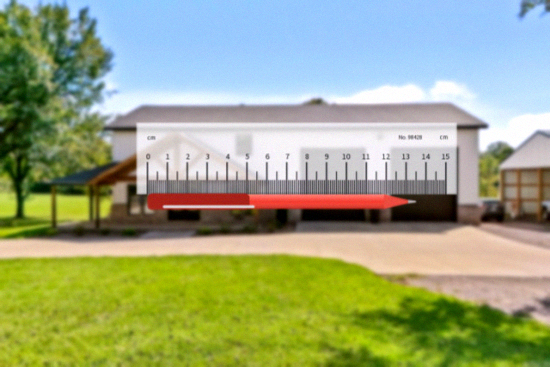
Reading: 13.5 cm
